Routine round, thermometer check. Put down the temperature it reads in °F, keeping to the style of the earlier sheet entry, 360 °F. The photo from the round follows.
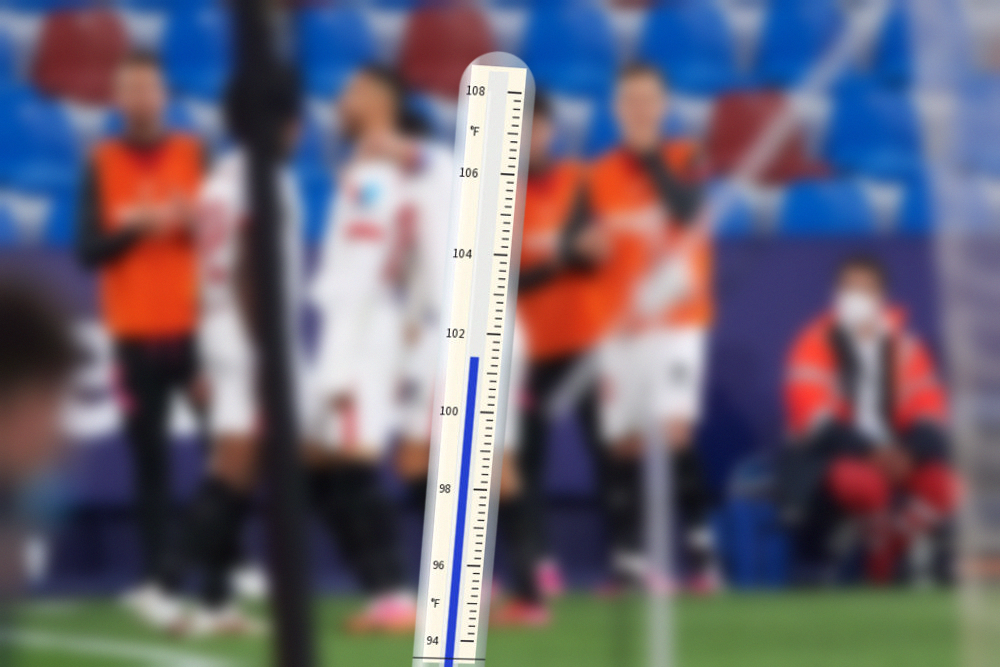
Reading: 101.4 °F
